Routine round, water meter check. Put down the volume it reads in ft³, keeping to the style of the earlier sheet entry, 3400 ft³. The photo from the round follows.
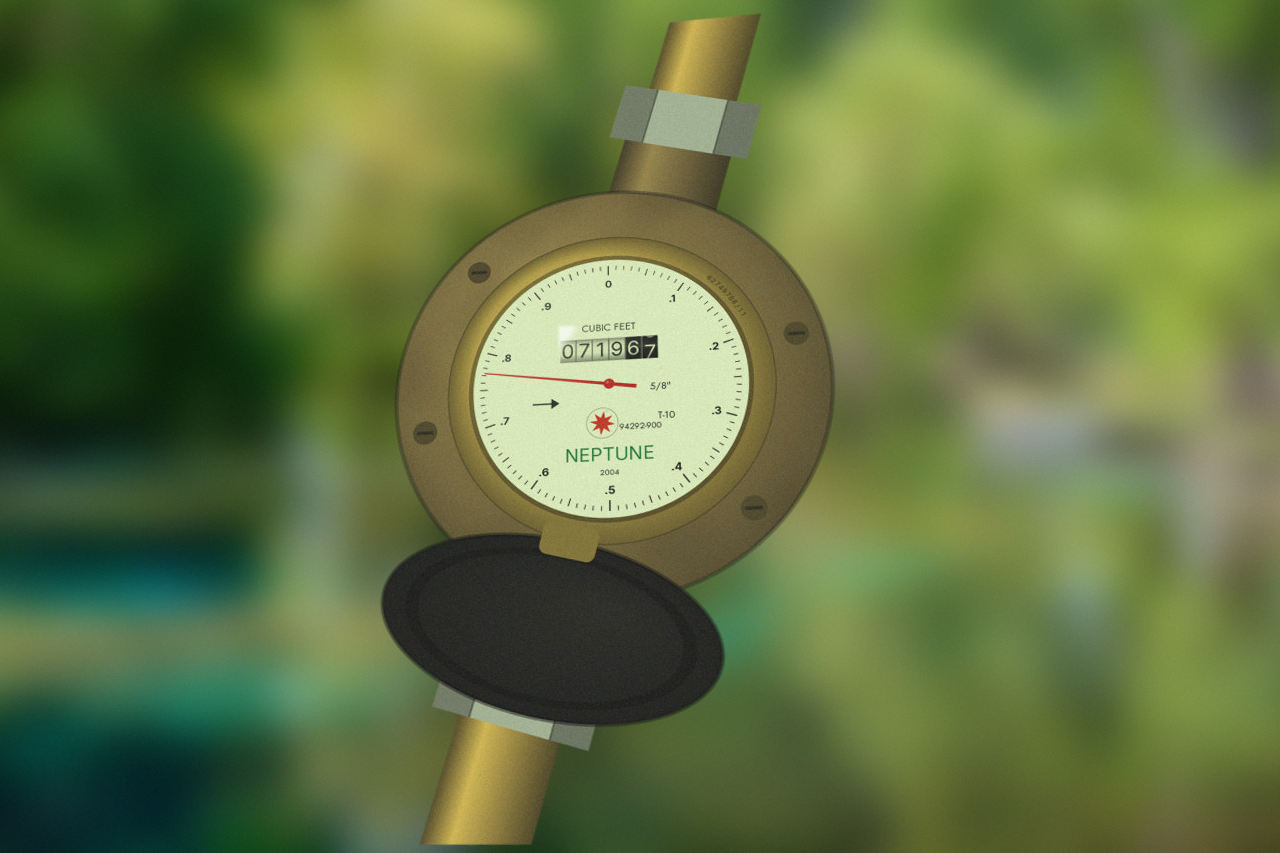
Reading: 71966.77 ft³
